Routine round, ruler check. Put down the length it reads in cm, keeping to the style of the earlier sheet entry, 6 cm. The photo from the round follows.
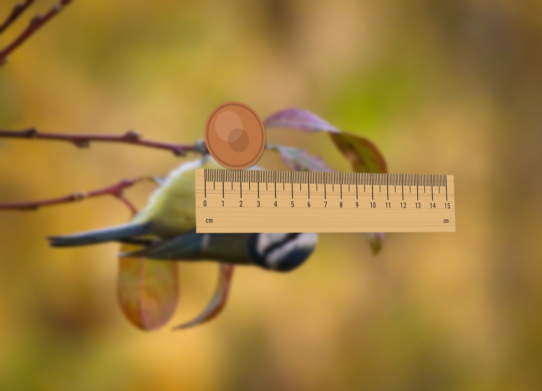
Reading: 3.5 cm
